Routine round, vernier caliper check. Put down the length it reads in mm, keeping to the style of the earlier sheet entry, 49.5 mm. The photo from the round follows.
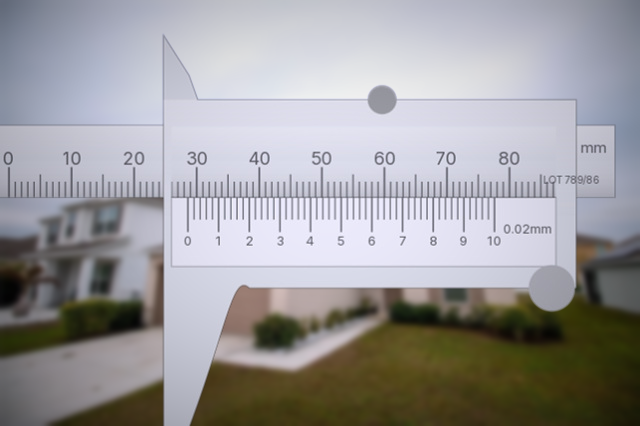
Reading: 28.6 mm
